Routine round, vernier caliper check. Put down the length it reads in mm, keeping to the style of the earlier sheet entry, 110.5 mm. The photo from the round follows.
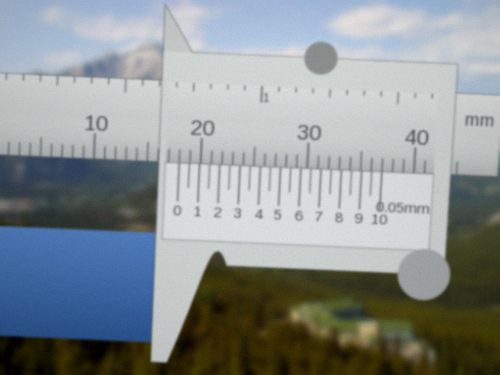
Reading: 18.0 mm
